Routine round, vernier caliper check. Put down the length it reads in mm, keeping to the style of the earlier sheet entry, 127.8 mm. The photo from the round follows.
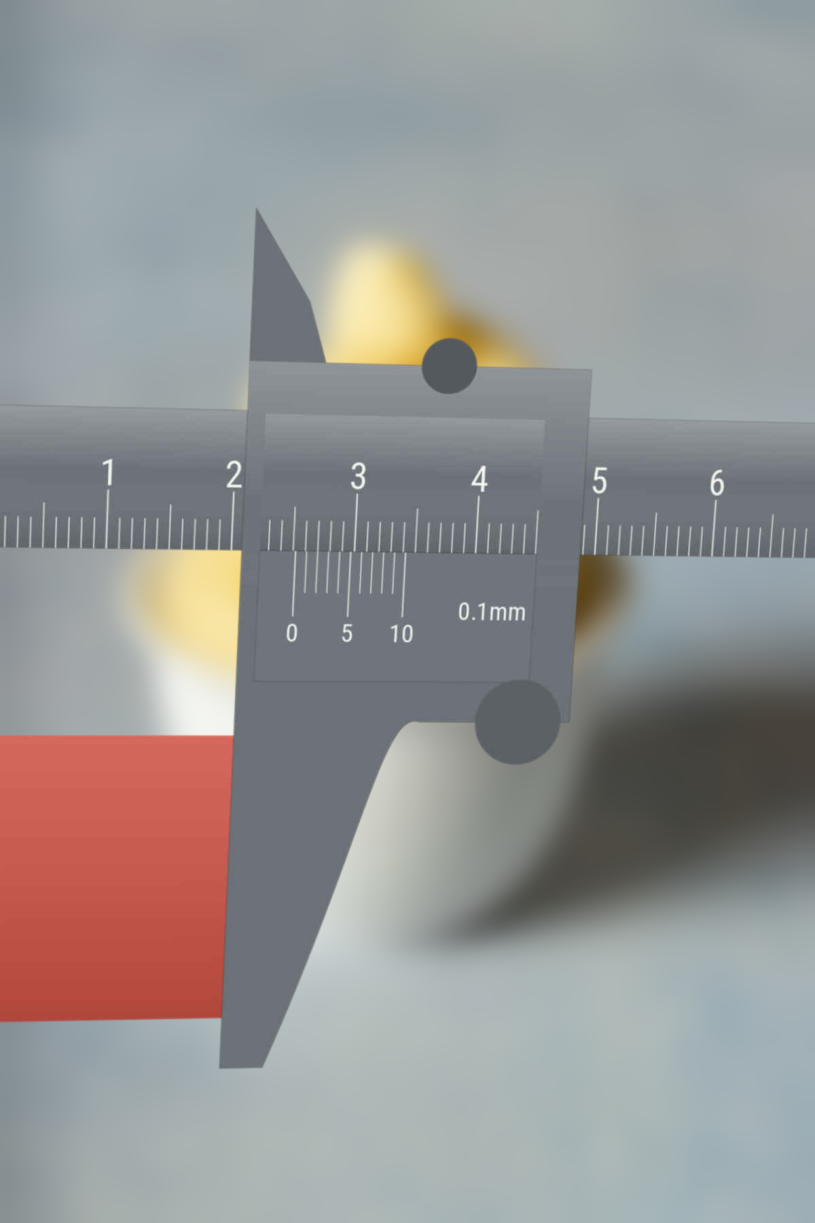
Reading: 25.2 mm
